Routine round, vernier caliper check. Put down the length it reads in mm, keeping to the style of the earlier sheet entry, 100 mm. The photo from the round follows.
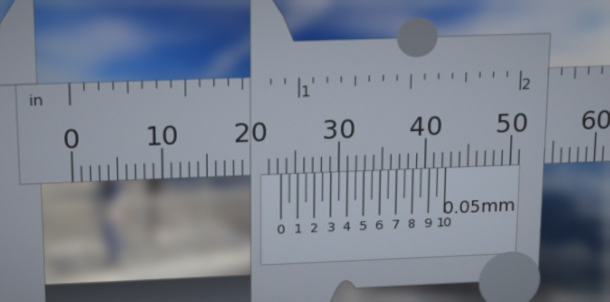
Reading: 23.4 mm
